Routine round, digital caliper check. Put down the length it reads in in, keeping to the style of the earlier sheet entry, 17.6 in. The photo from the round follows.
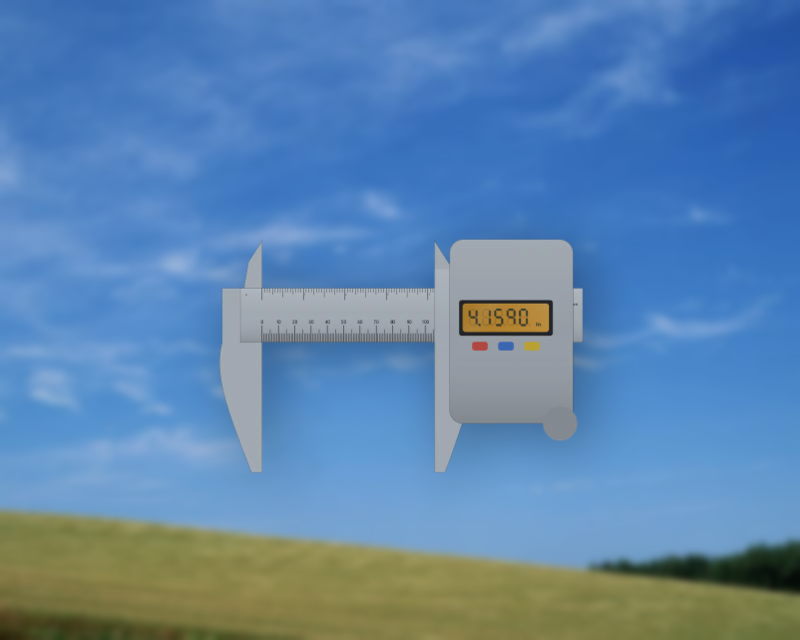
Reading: 4.1590 in
